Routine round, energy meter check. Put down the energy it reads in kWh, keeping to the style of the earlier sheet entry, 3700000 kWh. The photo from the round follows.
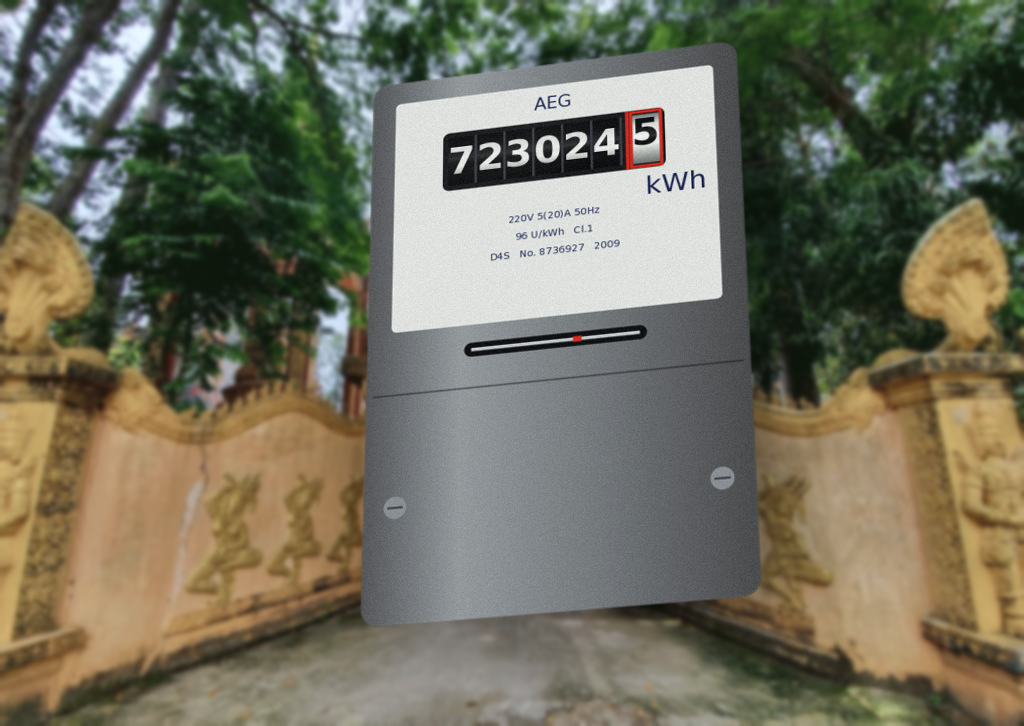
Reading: 723024.5 kWh
